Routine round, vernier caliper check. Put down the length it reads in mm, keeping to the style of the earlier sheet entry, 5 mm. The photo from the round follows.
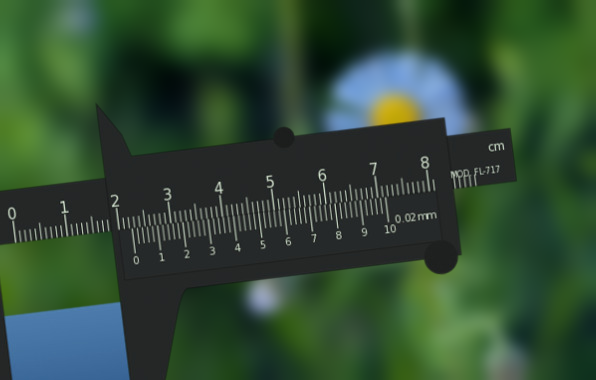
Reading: 22.5 mm
